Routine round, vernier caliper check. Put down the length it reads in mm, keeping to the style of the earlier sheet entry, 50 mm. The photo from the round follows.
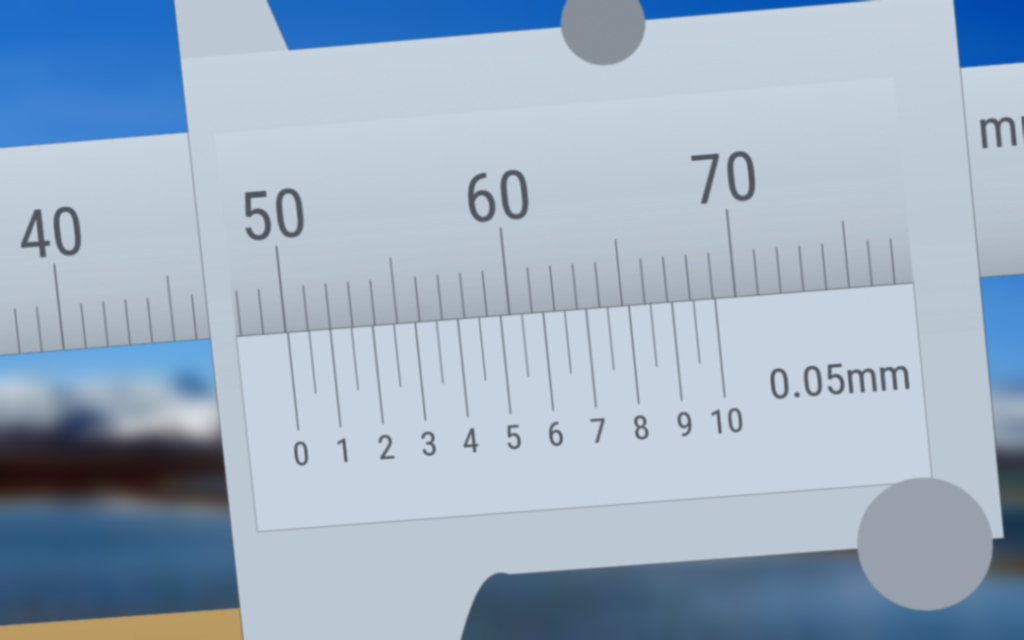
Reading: 50.1 mm
